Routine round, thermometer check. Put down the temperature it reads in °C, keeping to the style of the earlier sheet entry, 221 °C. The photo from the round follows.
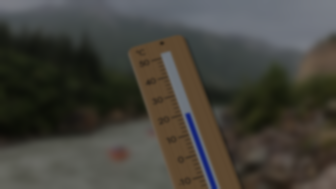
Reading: 20 °C
